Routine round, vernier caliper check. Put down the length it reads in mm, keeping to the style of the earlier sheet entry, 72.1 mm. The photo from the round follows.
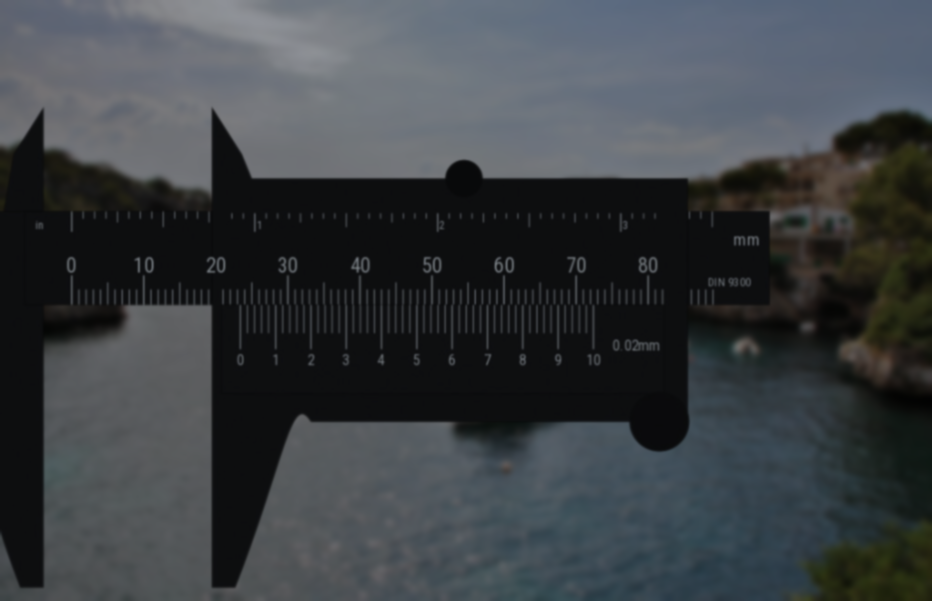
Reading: 23.4 mm
